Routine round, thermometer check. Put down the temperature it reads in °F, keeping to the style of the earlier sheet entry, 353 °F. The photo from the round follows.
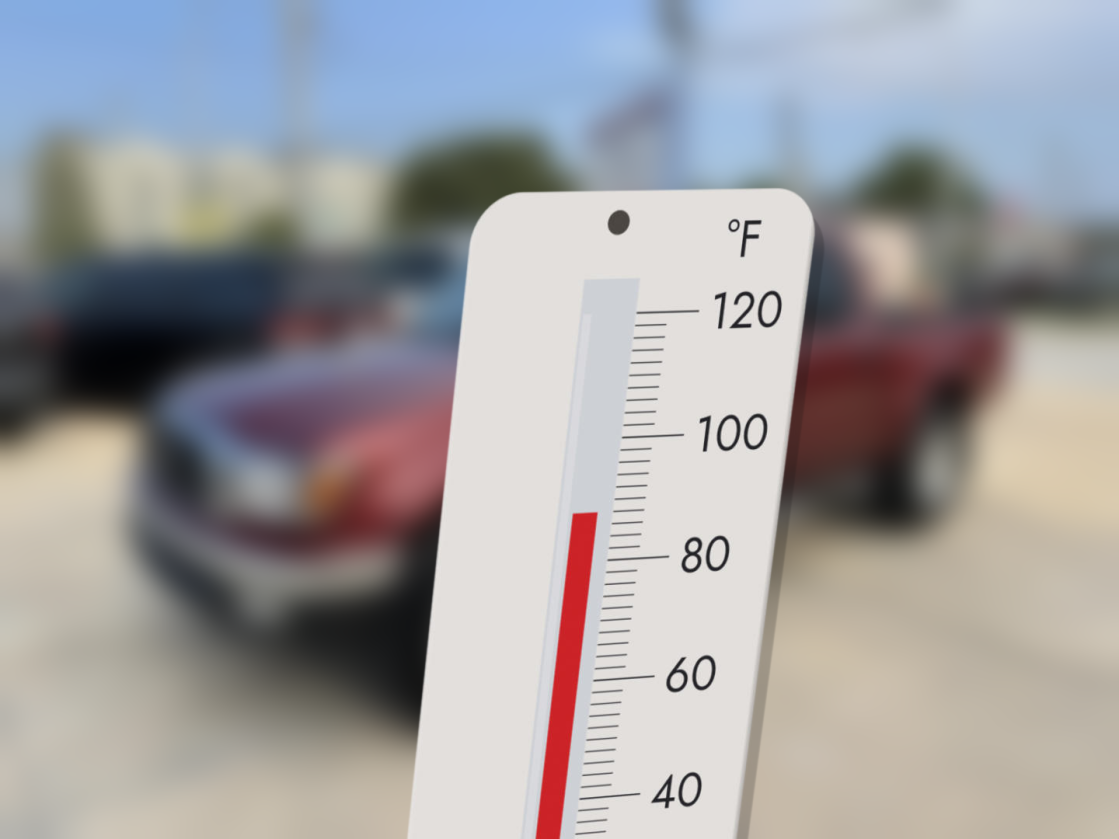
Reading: 88 °F
